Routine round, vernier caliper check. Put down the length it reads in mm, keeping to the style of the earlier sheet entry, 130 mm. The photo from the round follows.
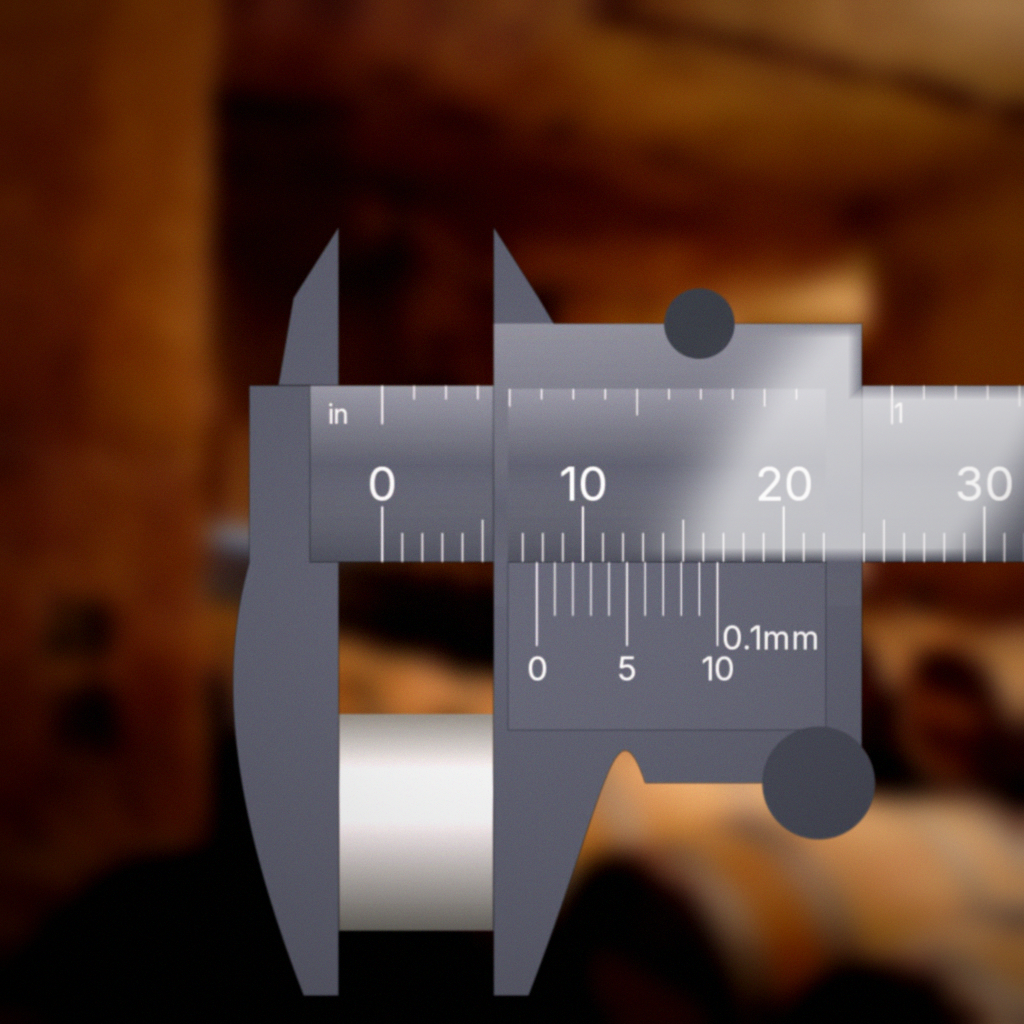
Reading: 7.7 mm
